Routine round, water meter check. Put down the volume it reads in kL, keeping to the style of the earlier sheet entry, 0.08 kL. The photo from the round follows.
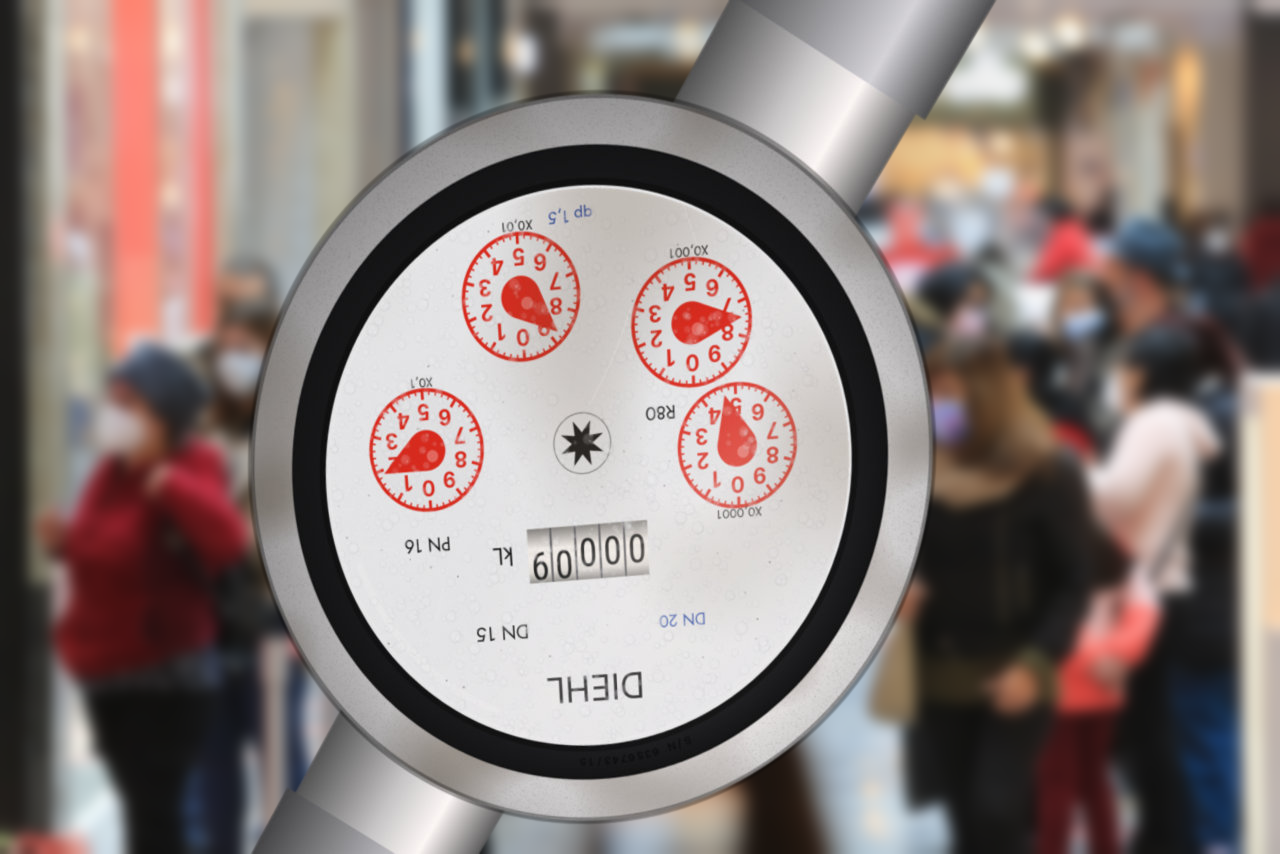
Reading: 9.1874 kL
